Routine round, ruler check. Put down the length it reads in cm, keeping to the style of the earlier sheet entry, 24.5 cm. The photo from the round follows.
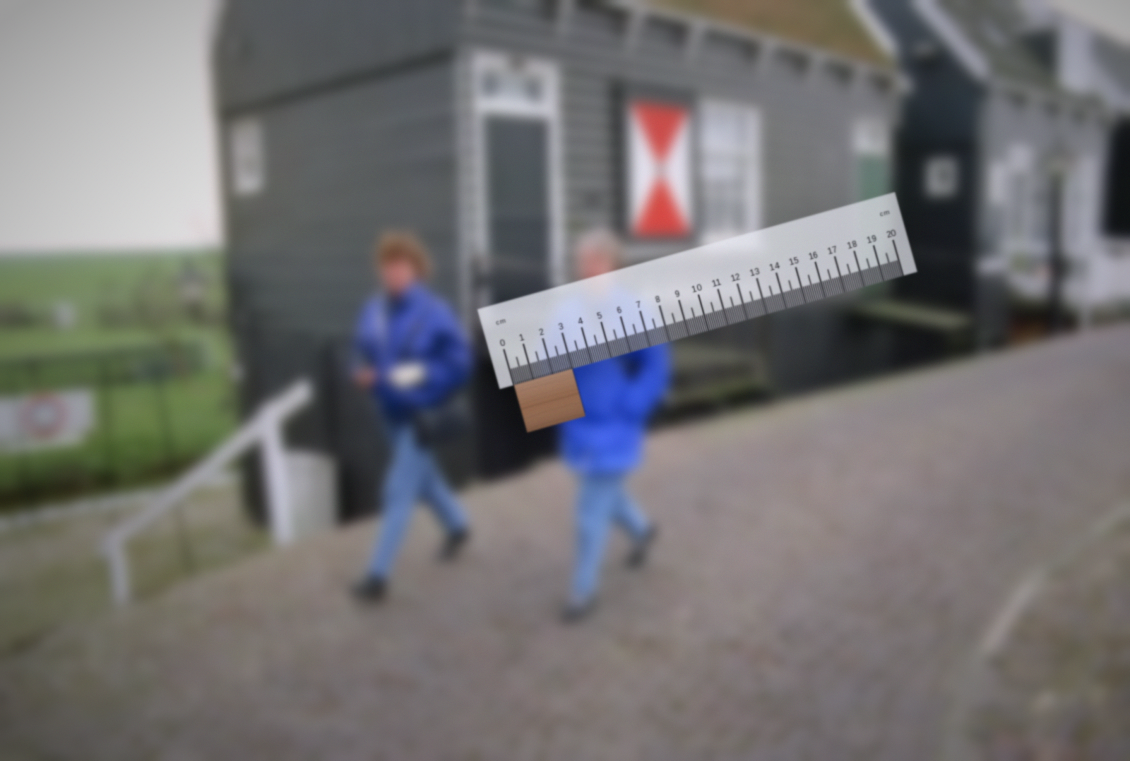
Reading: 3 cm
